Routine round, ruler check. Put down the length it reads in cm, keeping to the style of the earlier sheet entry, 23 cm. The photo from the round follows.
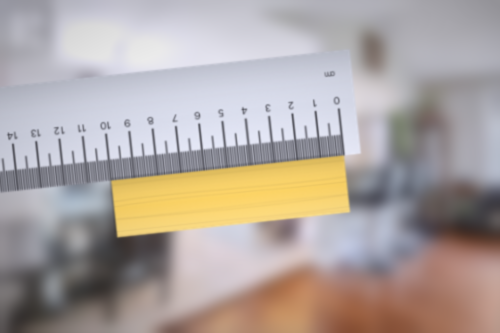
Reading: 10 cm
